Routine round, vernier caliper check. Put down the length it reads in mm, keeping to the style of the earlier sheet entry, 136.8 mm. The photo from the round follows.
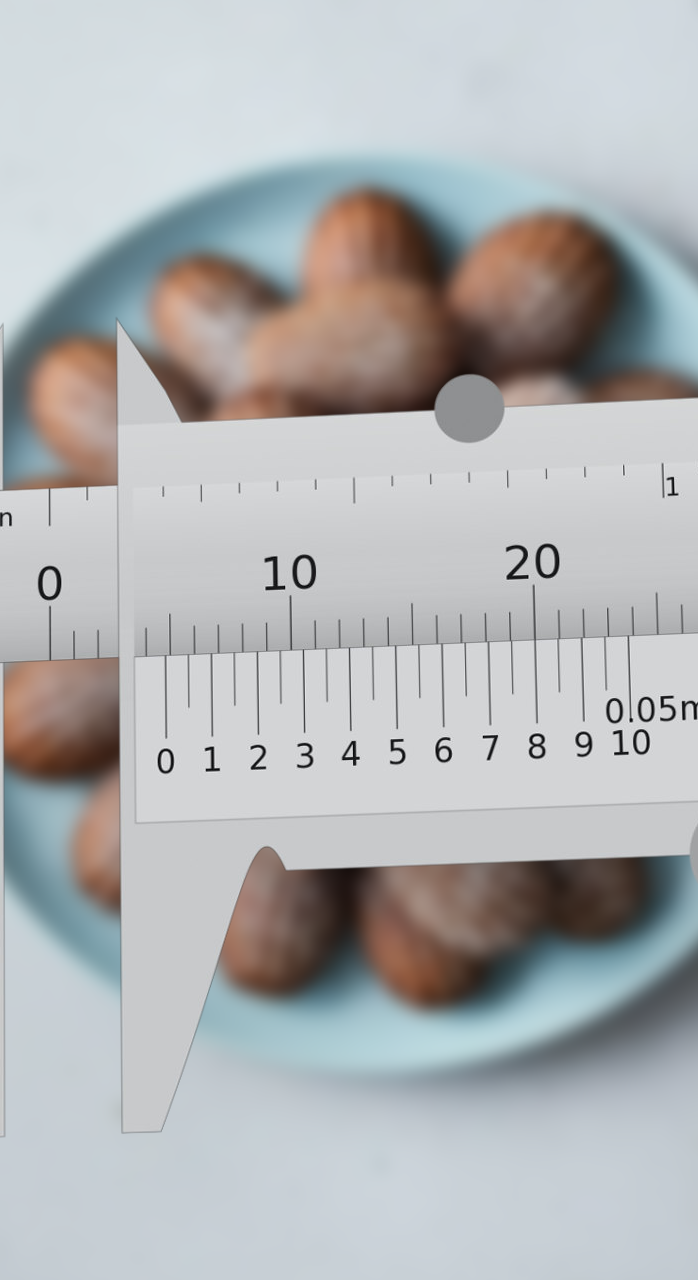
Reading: 4.80 mm
